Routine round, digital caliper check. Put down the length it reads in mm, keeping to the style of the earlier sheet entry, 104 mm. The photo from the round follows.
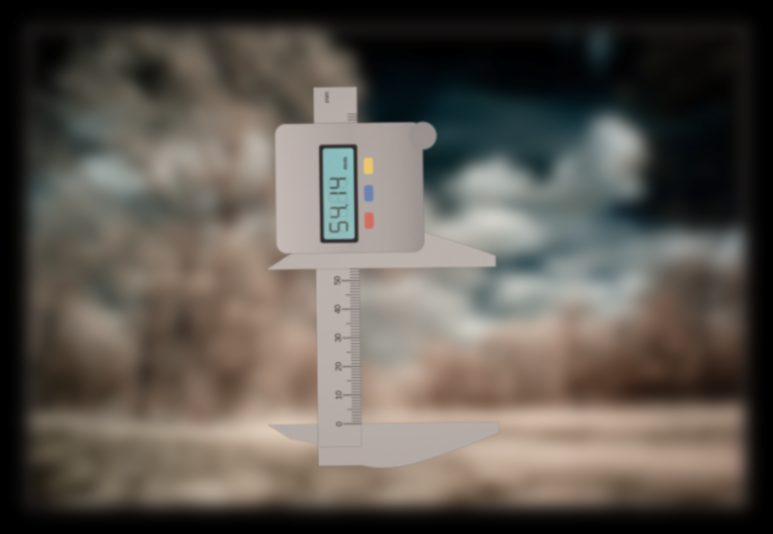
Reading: 54.14 mm
